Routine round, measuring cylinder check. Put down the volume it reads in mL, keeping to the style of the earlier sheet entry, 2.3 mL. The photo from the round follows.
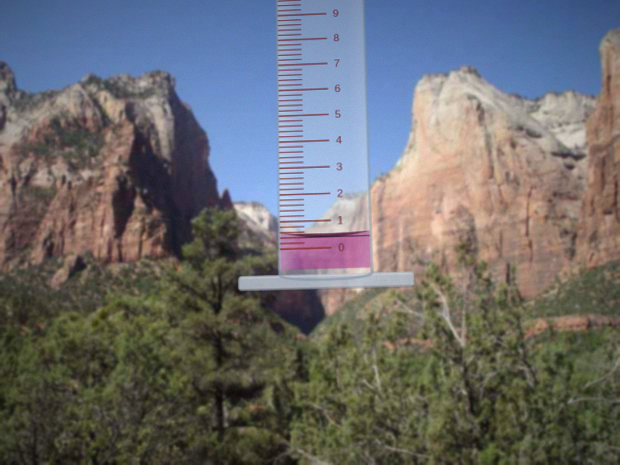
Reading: 0.4 mL
